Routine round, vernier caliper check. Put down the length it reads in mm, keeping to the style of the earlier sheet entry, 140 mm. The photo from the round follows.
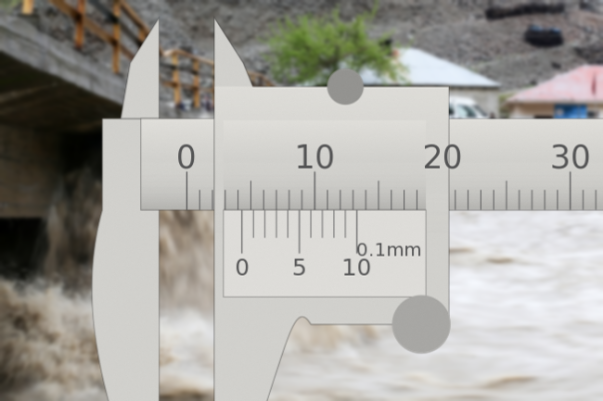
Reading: 4.3 mm
